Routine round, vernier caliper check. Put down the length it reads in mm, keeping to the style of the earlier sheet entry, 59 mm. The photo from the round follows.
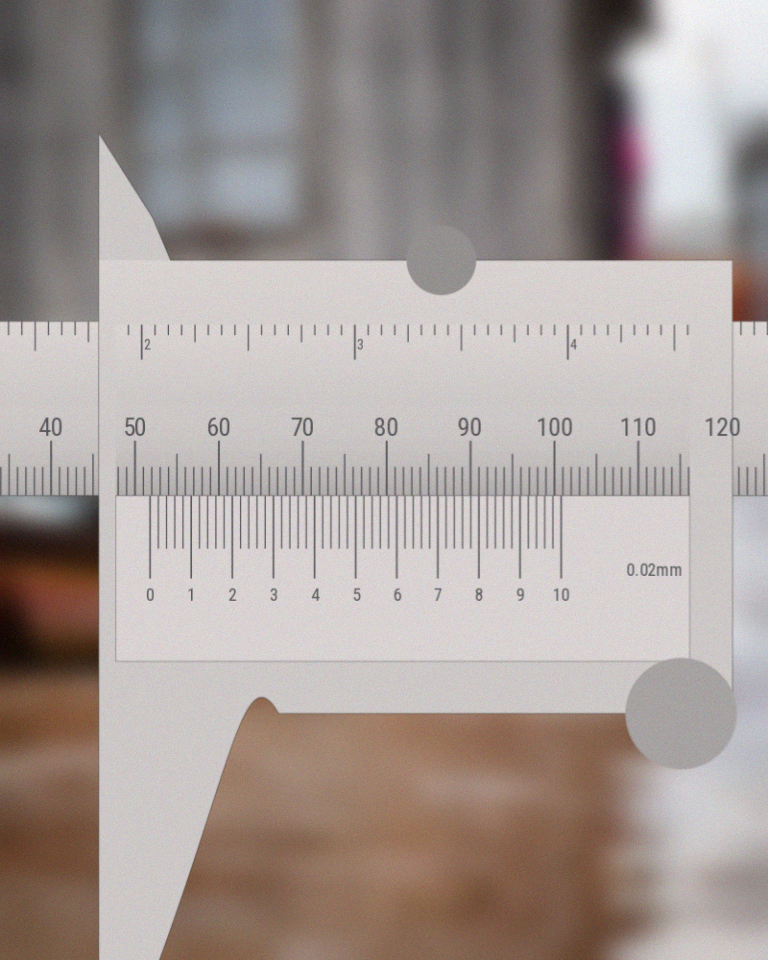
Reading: 51.8 mm
